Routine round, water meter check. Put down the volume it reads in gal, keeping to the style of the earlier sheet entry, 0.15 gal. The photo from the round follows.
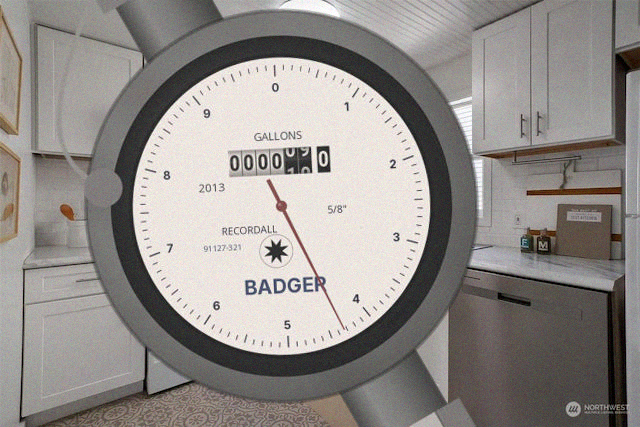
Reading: 94.3 gal
